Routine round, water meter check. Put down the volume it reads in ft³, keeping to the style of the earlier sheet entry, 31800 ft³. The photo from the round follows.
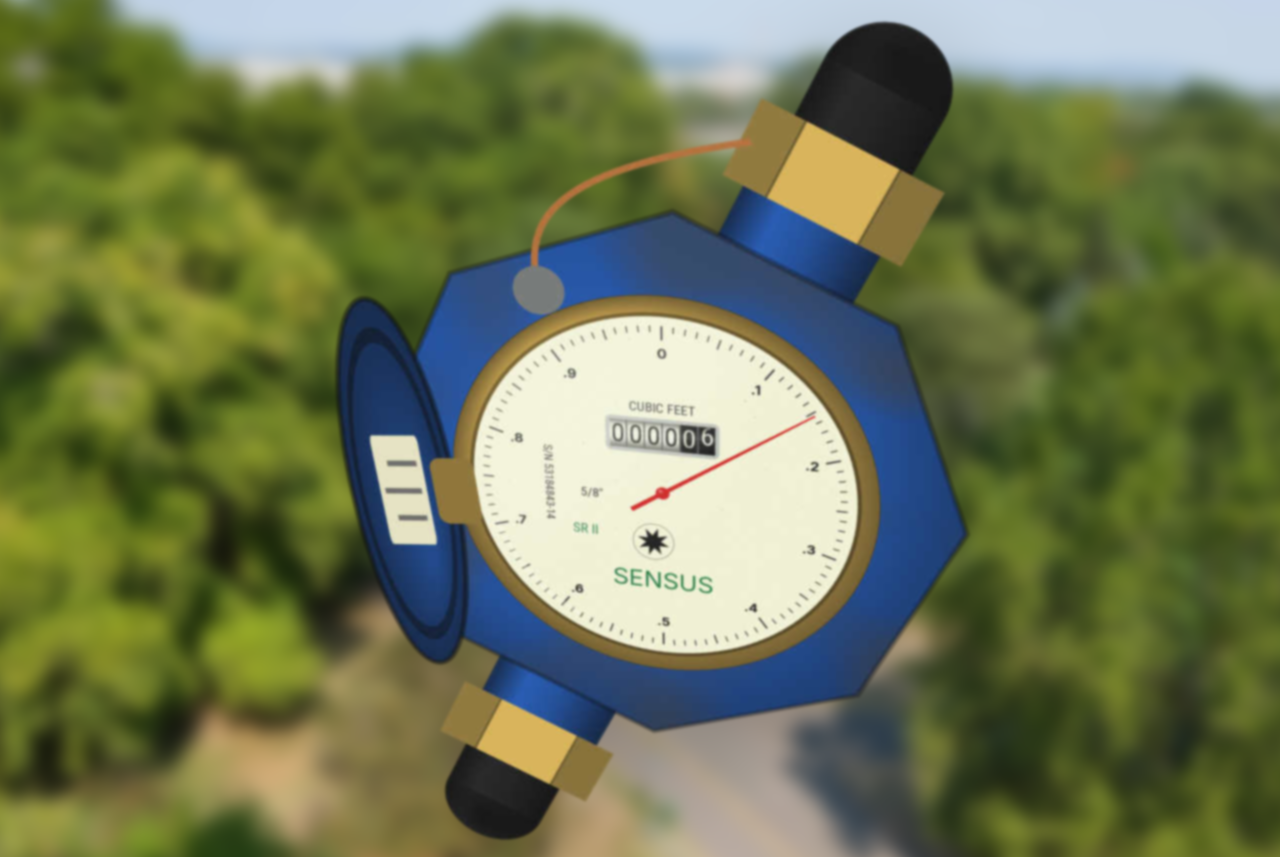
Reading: 6.15 ft³
